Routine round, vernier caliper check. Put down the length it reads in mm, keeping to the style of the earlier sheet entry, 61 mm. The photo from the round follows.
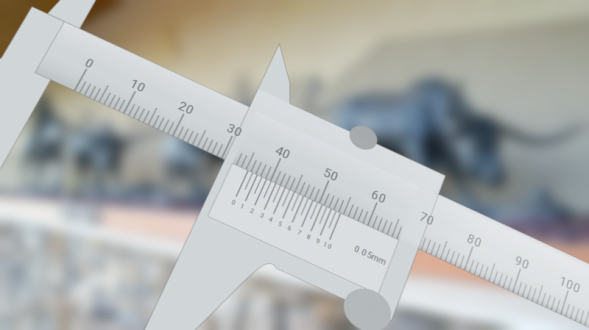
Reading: 35.4 mm
